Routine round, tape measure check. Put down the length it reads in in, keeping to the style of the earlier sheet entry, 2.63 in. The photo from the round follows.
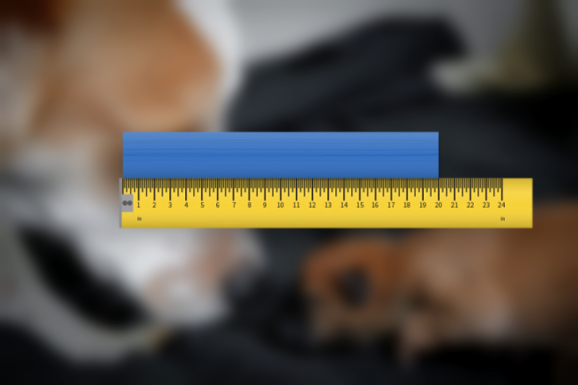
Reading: 20 in
